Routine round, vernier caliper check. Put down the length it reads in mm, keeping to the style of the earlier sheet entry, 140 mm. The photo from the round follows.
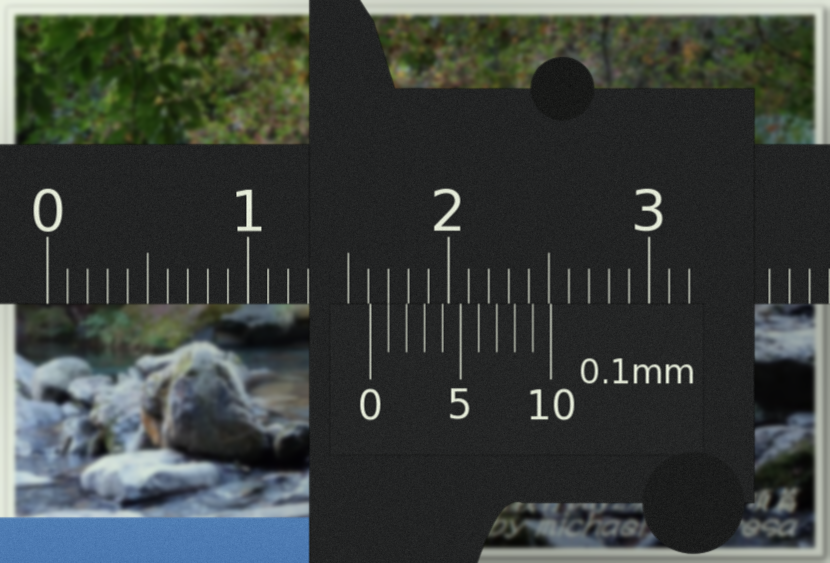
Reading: 16.1 mm
